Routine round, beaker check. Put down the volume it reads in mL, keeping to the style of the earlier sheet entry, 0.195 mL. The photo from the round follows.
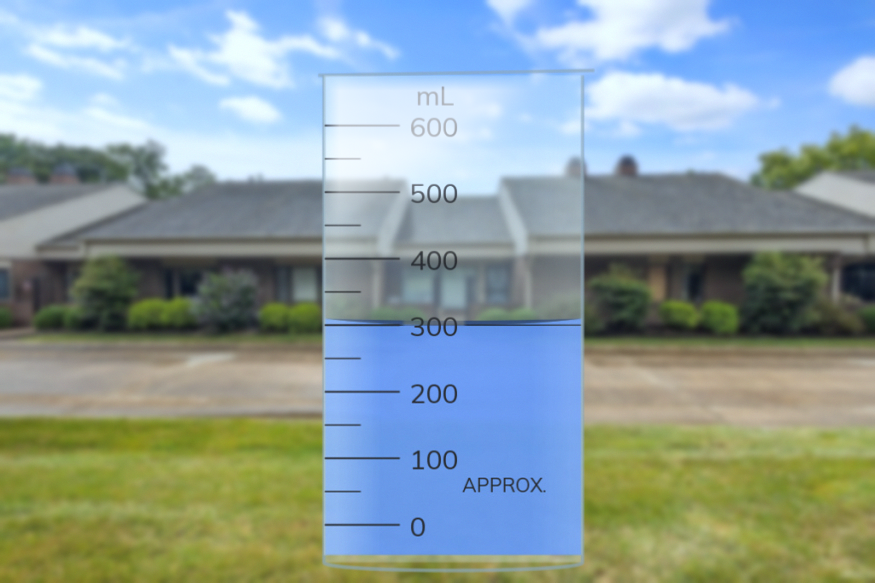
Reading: 300 mL
